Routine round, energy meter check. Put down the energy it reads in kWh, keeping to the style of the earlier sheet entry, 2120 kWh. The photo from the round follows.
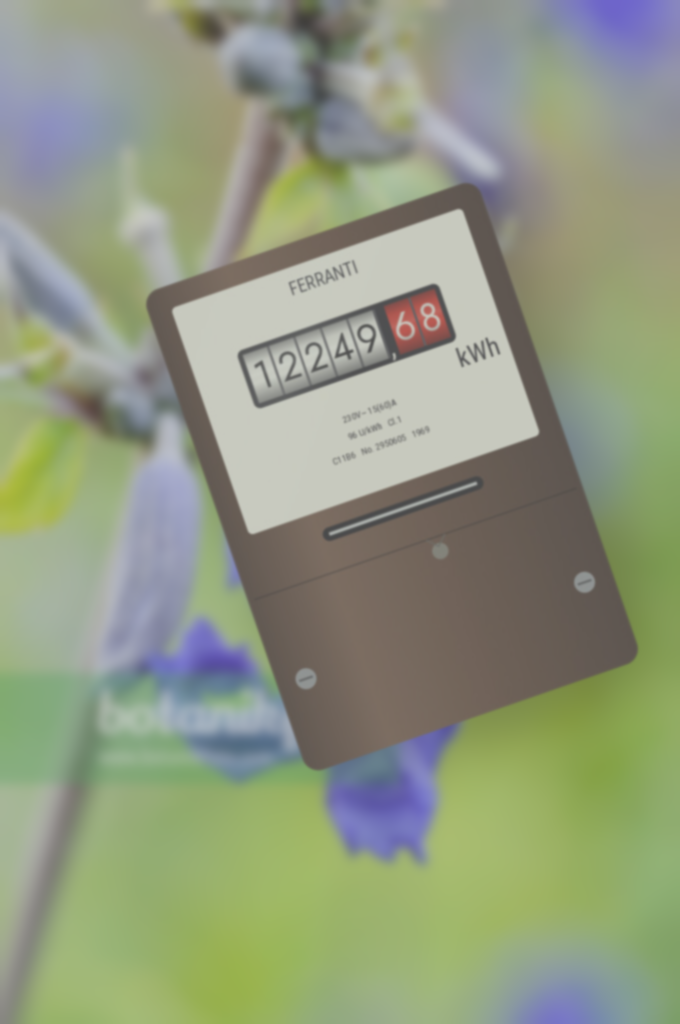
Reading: 12249.68 kWh
